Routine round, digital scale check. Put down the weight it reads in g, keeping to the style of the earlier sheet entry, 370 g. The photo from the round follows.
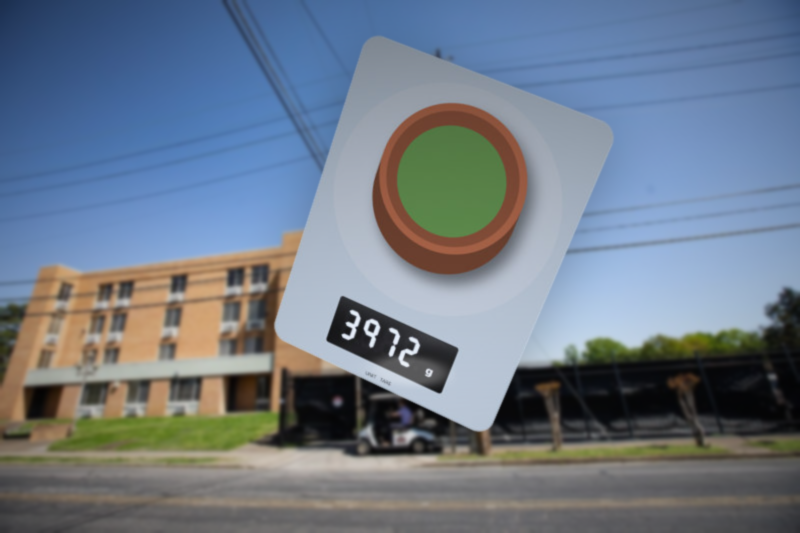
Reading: 3972 g
